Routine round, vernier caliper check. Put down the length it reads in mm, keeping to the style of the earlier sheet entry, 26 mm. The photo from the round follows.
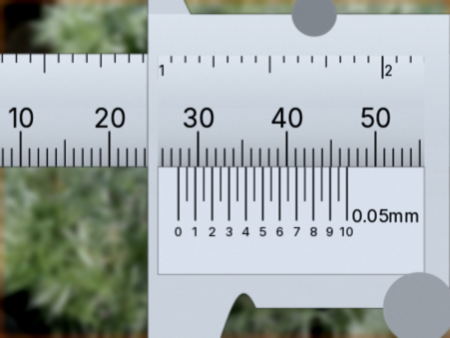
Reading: 27.8 mm
